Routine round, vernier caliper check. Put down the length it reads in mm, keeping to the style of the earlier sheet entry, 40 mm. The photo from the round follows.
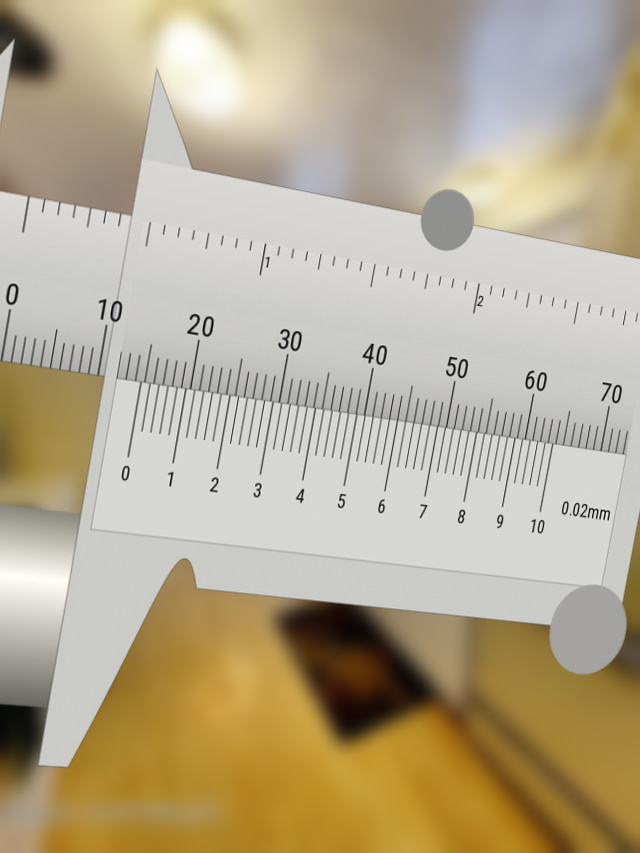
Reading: 14.6 mm
